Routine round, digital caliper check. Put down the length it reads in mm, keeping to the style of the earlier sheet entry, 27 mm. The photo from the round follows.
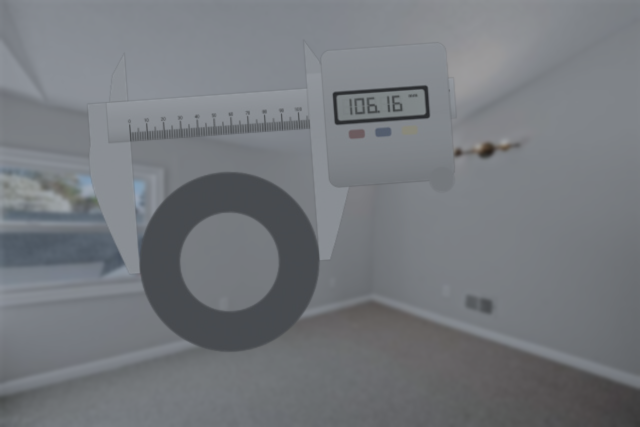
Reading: 106.16 mm
